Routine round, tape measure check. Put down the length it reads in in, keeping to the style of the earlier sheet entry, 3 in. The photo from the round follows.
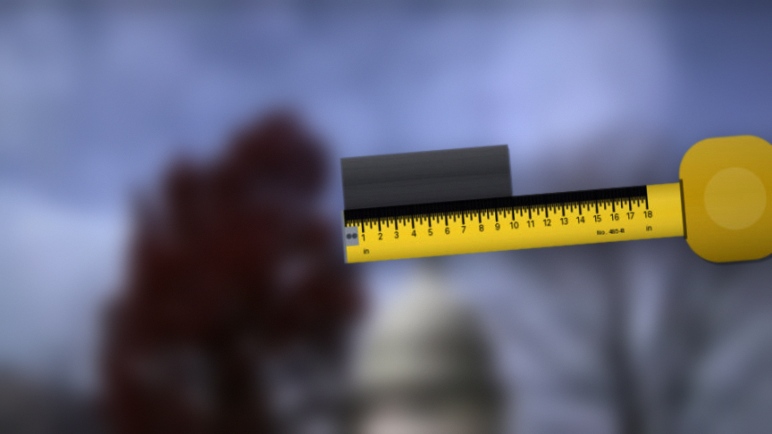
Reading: 10 in
